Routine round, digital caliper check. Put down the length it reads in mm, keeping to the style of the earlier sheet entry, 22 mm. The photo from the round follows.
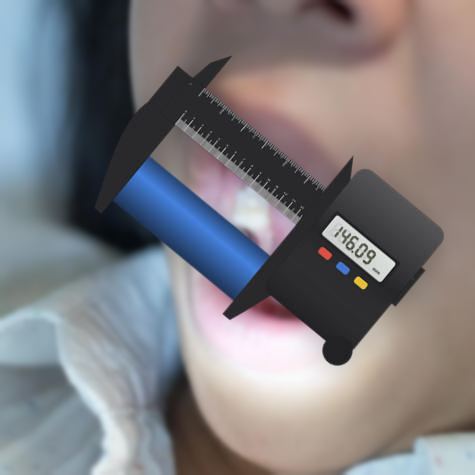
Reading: 146.09 mm
